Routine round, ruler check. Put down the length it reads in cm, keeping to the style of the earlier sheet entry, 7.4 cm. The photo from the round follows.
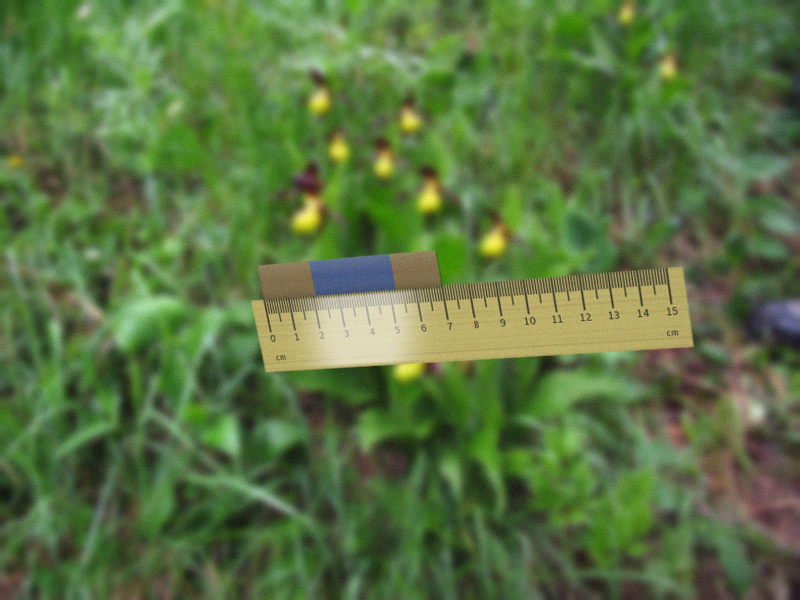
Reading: 7 cm
